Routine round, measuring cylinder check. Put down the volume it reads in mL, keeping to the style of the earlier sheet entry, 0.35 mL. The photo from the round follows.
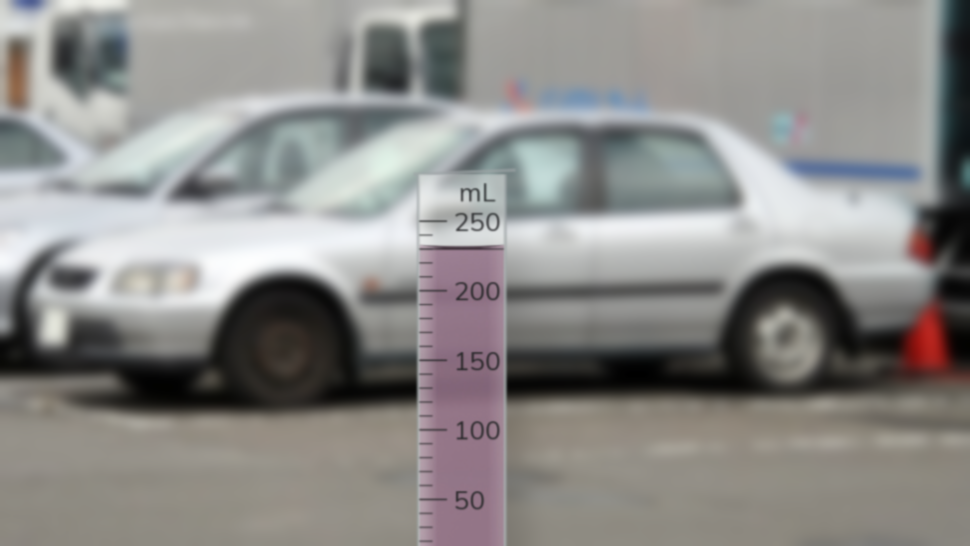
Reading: 230 mL
